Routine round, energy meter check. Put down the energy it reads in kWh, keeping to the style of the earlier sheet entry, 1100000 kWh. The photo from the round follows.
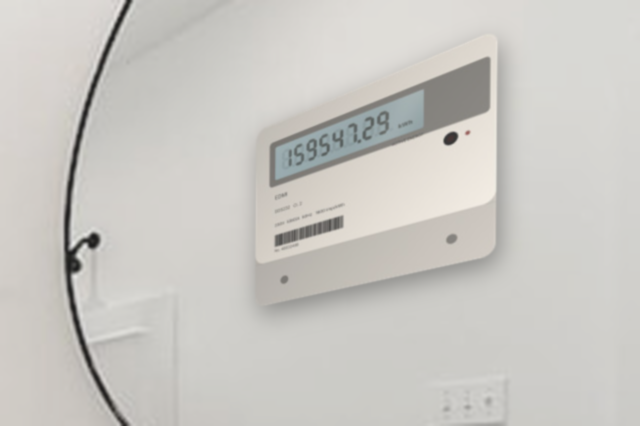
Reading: 159547.29 kWh
